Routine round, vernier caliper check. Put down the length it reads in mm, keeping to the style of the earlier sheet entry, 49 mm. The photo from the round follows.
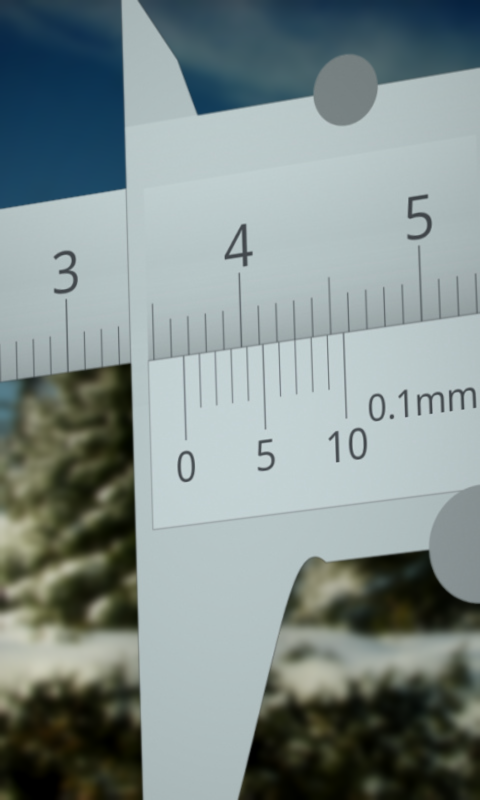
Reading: 36.7 mm
